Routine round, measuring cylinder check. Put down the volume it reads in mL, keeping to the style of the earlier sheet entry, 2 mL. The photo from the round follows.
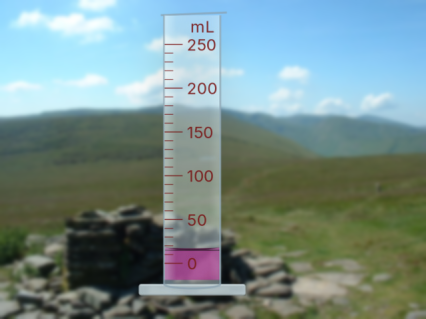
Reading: 15 mL
